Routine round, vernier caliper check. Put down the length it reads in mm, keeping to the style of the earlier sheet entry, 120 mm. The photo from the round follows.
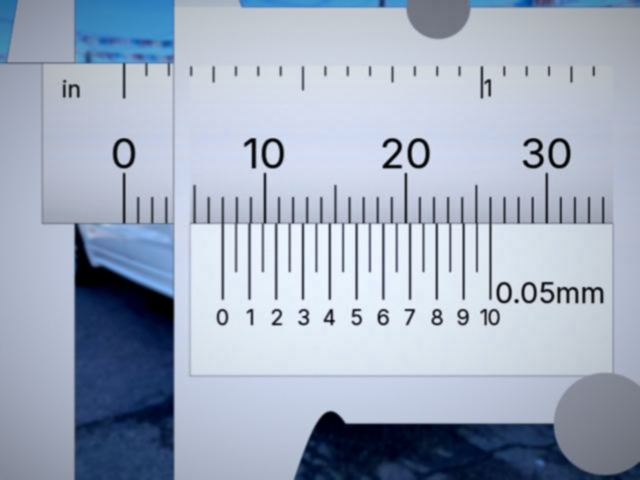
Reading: 7.0 mm
